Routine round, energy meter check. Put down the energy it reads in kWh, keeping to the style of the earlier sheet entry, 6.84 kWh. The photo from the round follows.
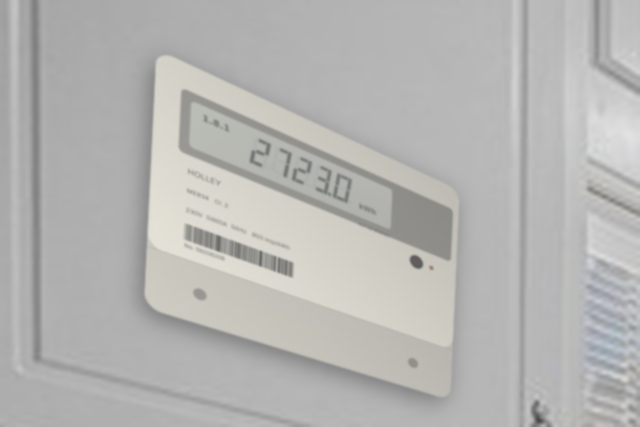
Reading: 2723.0 kWh
